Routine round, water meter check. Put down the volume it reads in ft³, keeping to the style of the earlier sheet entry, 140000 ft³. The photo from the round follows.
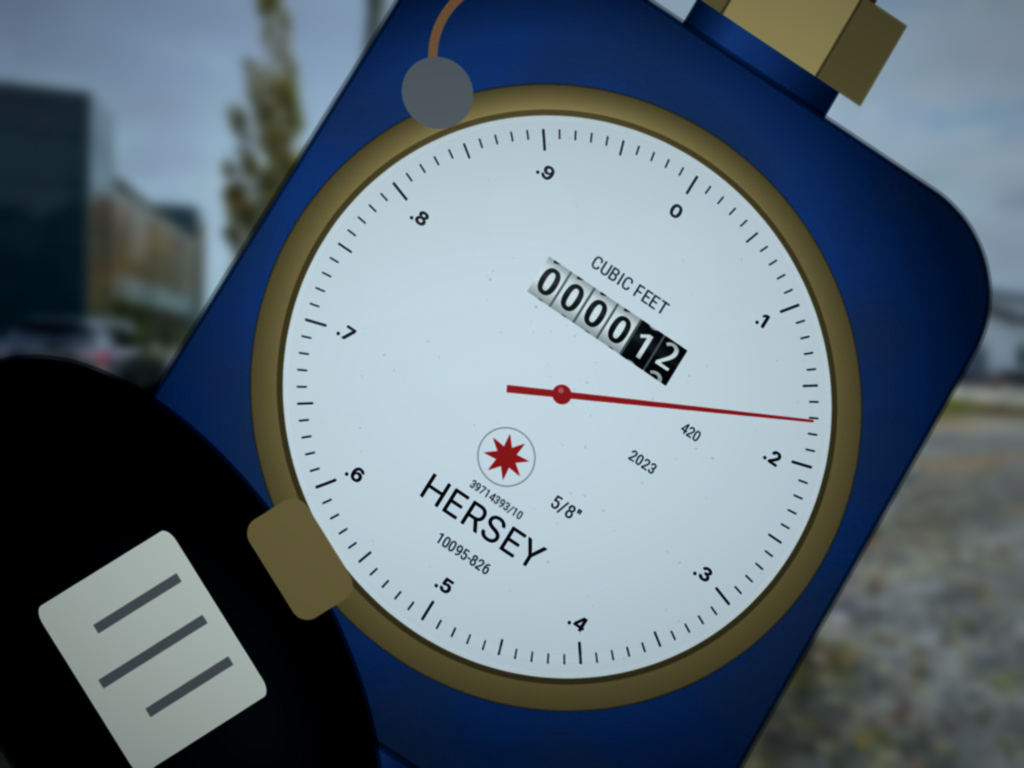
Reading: 12.17 ft³
